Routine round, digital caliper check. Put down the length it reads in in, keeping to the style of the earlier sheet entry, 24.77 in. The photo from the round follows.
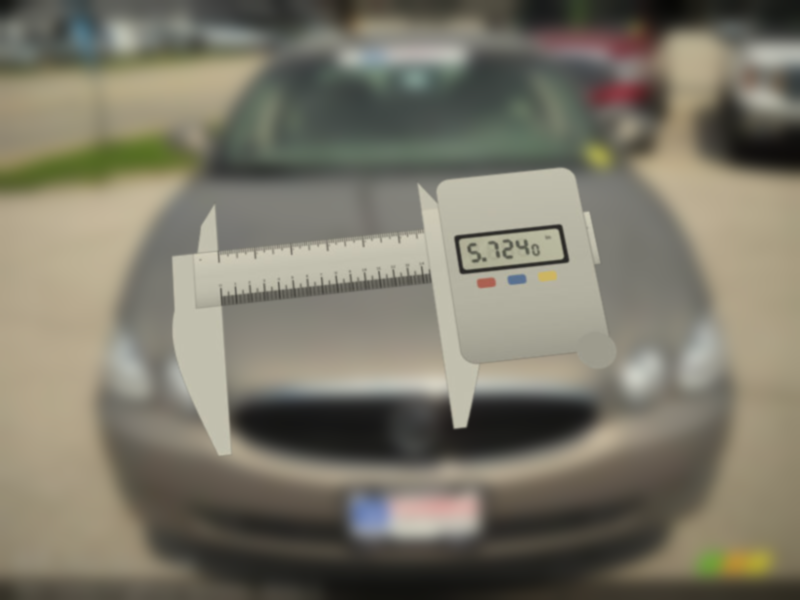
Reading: 5.7240 in
